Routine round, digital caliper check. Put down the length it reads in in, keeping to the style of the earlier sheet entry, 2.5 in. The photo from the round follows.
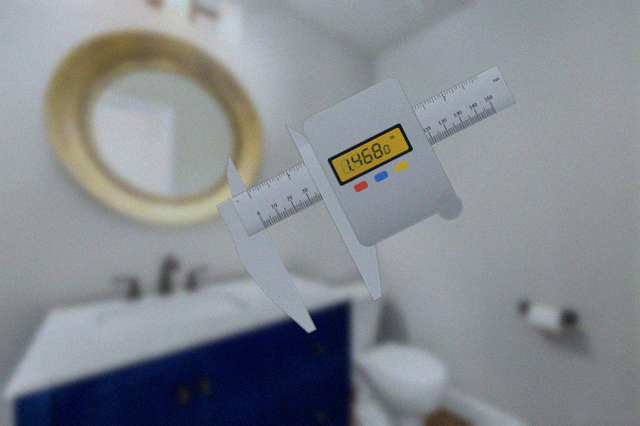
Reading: 1.4680 in
